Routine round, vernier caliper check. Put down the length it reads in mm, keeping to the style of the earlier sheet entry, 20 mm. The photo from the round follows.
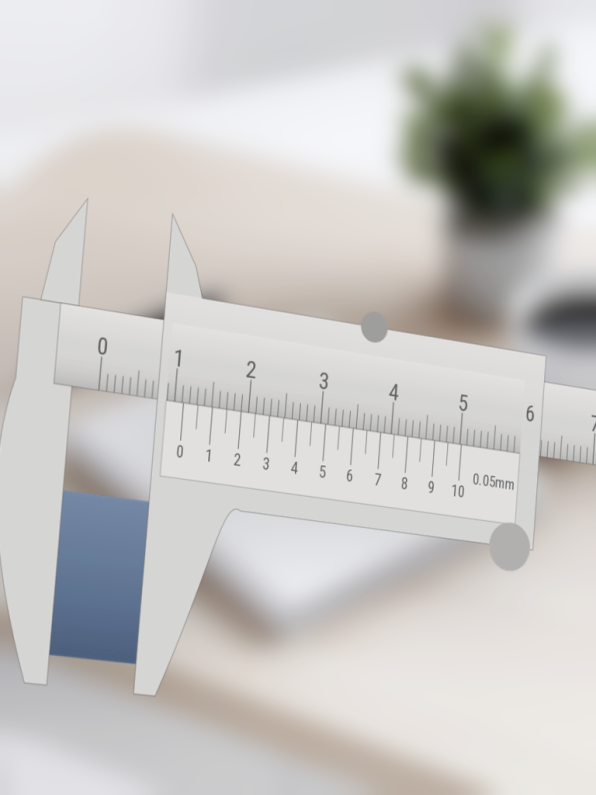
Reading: 11.2 mm
